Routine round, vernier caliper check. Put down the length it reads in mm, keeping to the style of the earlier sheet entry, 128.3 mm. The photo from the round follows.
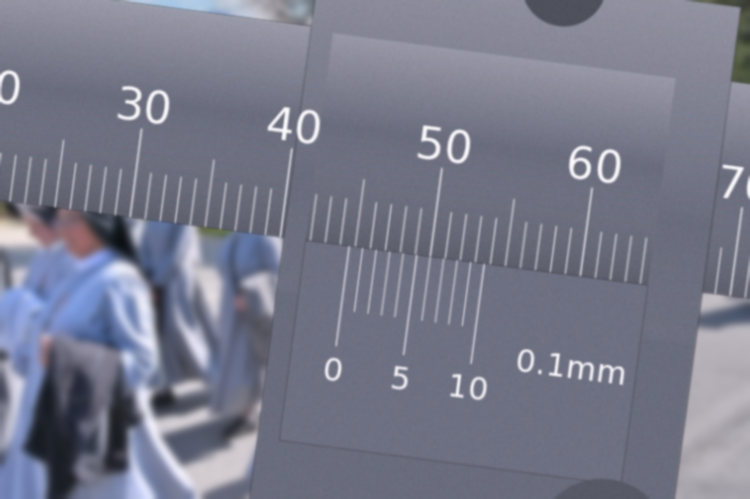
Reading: 44.6 mm
